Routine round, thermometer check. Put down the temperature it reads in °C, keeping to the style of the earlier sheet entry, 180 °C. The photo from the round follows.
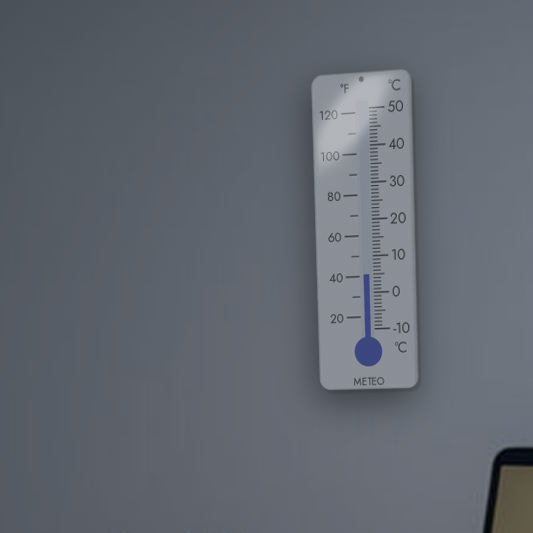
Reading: 5 °C
